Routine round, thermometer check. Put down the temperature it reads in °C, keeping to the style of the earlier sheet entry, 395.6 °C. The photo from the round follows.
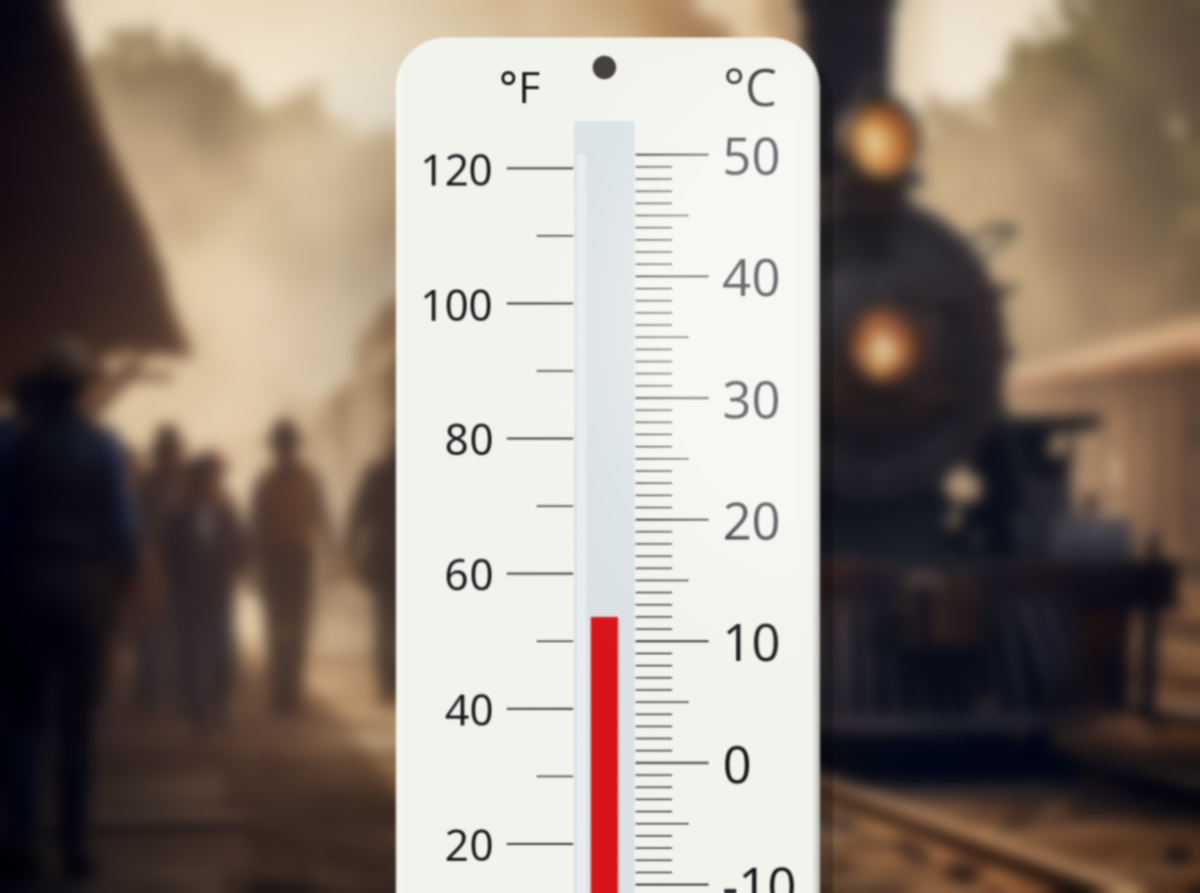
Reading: 12 °C
